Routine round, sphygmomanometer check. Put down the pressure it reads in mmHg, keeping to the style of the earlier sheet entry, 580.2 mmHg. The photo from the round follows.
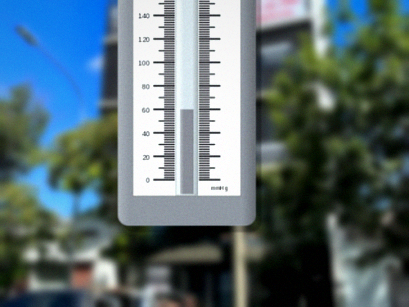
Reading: 60 mmHg
